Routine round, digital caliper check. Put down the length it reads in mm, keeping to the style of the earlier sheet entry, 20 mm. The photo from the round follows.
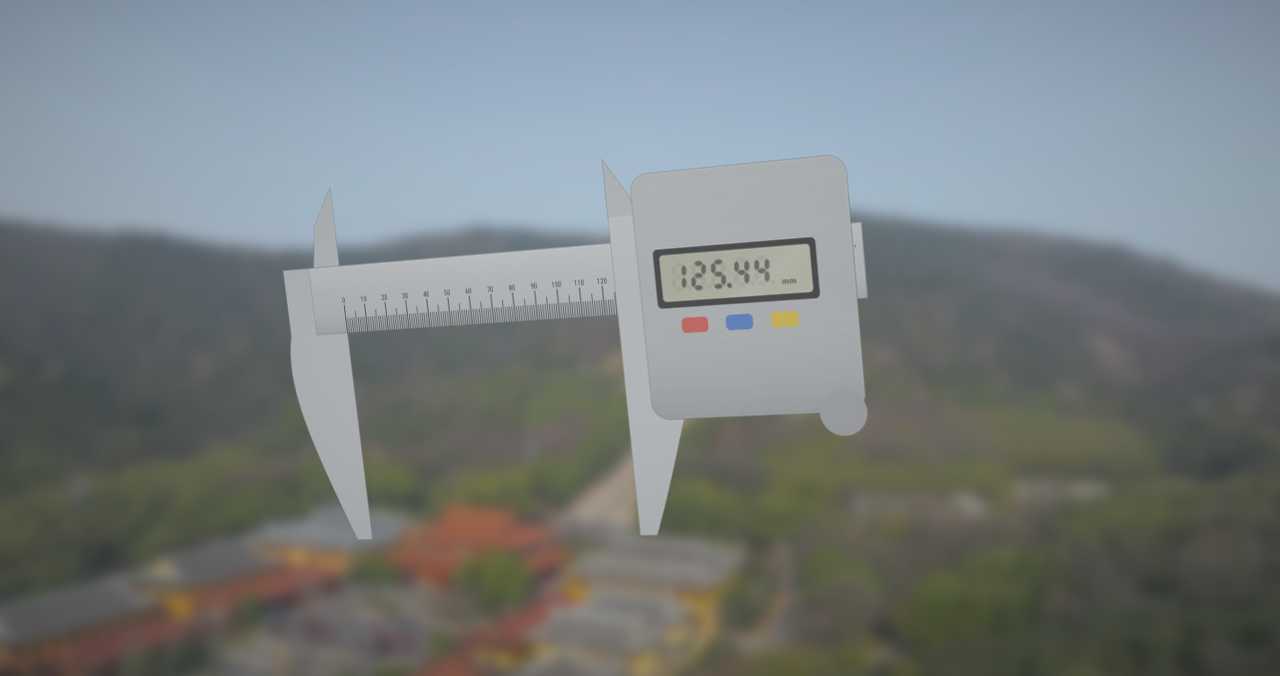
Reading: 125.44 mm
